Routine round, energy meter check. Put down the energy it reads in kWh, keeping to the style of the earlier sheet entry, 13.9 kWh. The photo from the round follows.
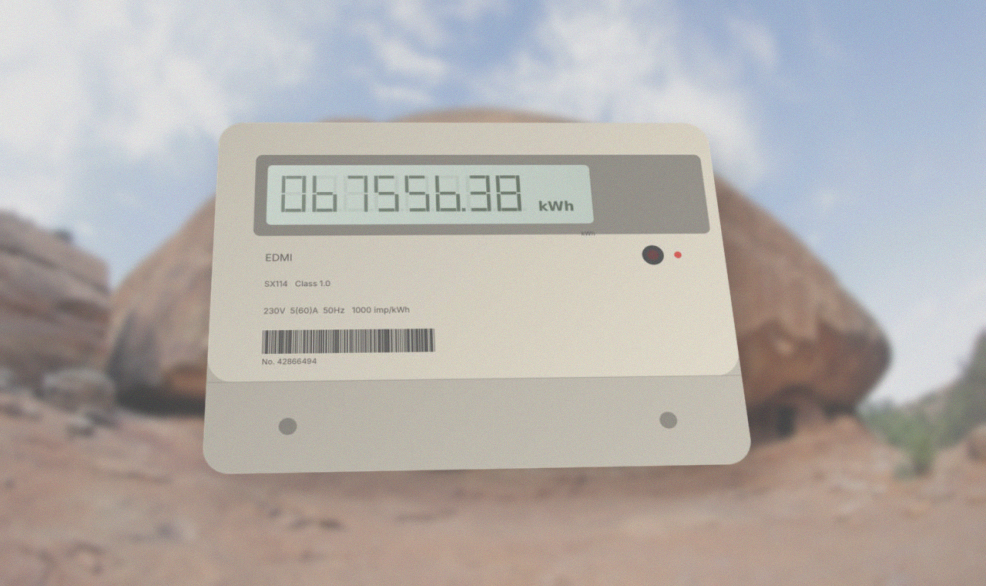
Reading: 67556.38 kWh
